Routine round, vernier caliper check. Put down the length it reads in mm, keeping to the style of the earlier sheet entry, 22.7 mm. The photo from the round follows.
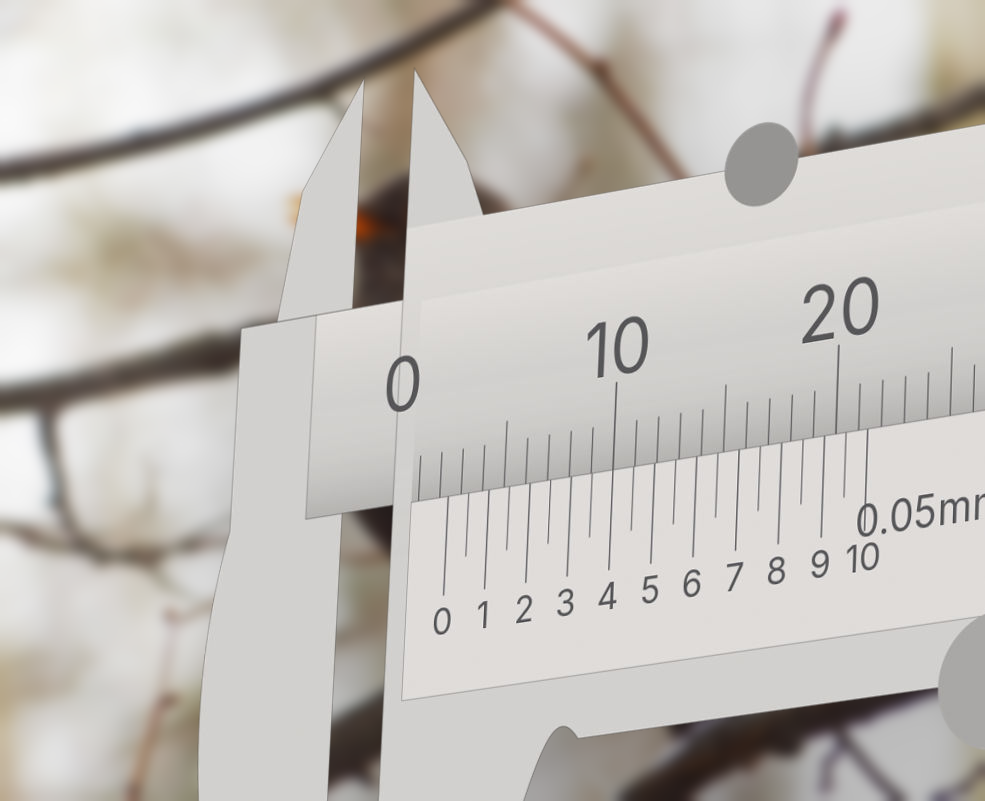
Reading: 2.4 mm
